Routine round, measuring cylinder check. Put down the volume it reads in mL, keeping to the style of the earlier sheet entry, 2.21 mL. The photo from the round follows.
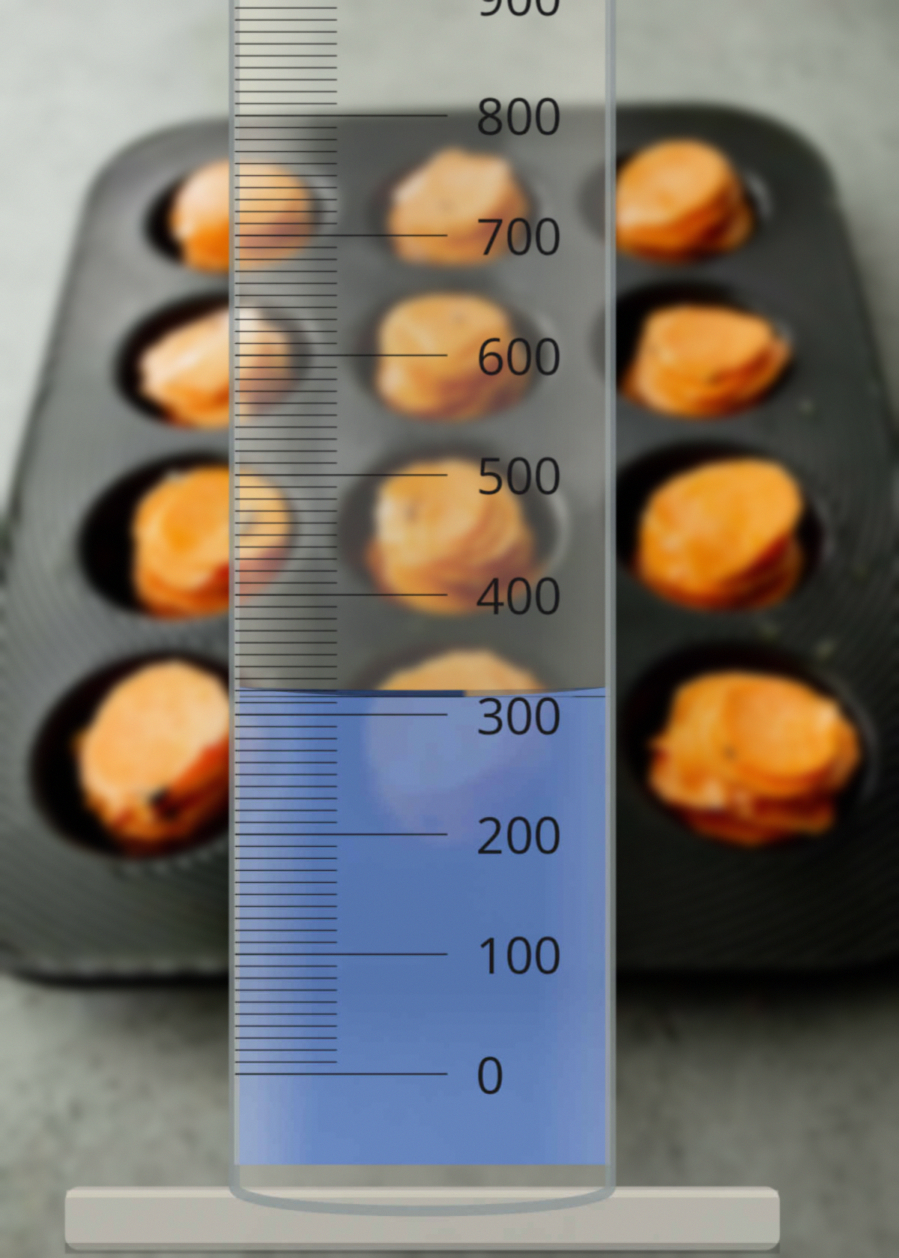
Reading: 315 mL
